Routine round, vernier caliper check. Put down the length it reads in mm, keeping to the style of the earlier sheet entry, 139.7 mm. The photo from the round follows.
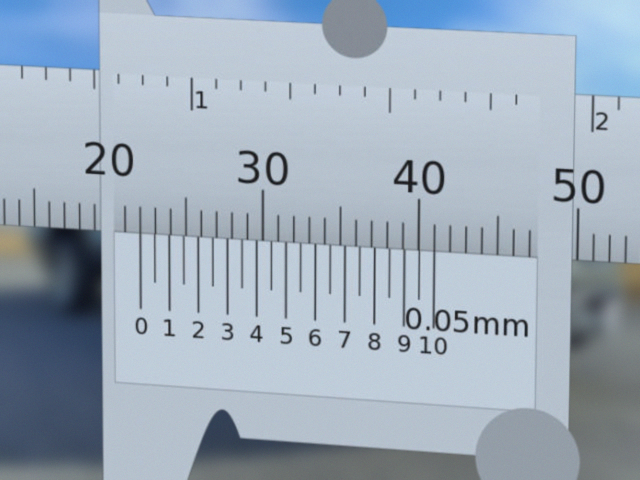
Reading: 22.0 mm
